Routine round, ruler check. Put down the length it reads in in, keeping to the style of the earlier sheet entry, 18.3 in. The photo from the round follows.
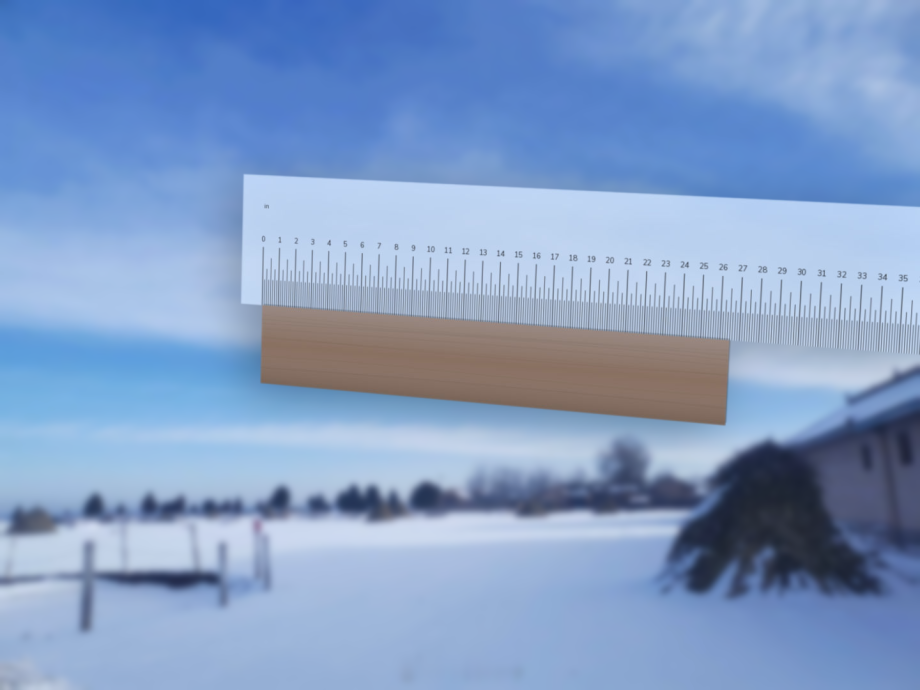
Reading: 26.5 in
